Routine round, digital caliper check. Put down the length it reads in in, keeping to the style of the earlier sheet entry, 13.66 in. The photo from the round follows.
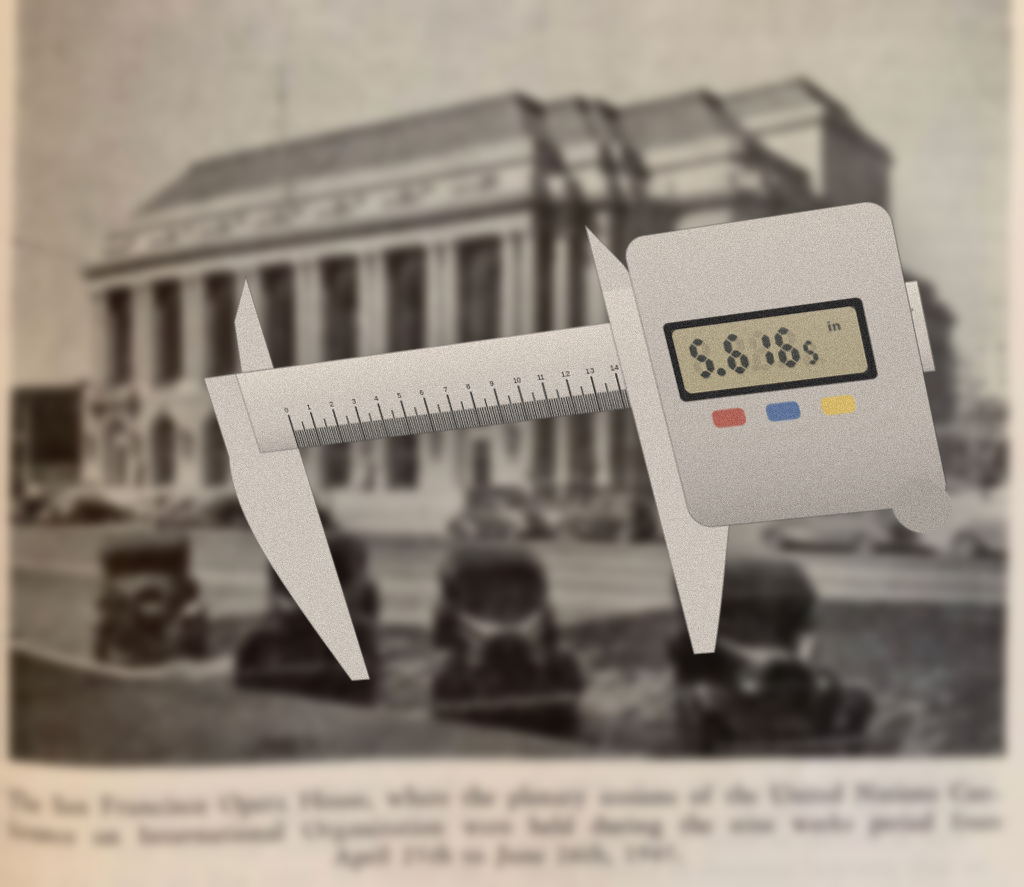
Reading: 5.6165 in
